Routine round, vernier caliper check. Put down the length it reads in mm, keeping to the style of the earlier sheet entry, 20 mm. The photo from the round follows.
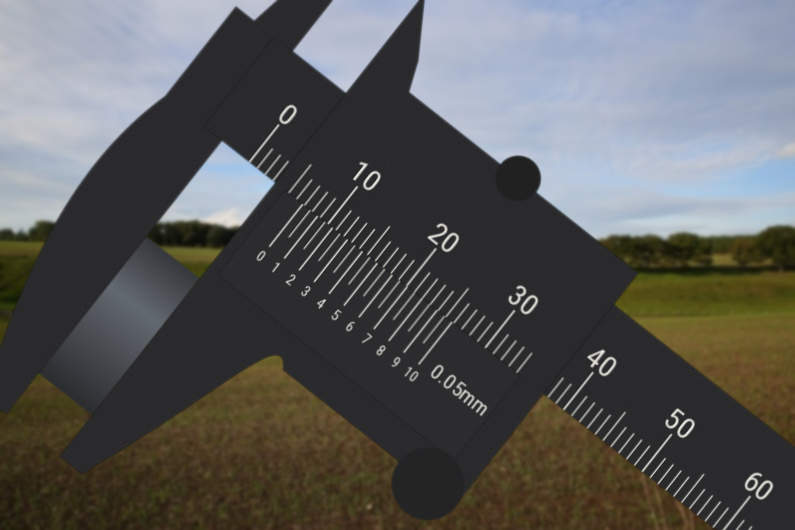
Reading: 6.8 mm
